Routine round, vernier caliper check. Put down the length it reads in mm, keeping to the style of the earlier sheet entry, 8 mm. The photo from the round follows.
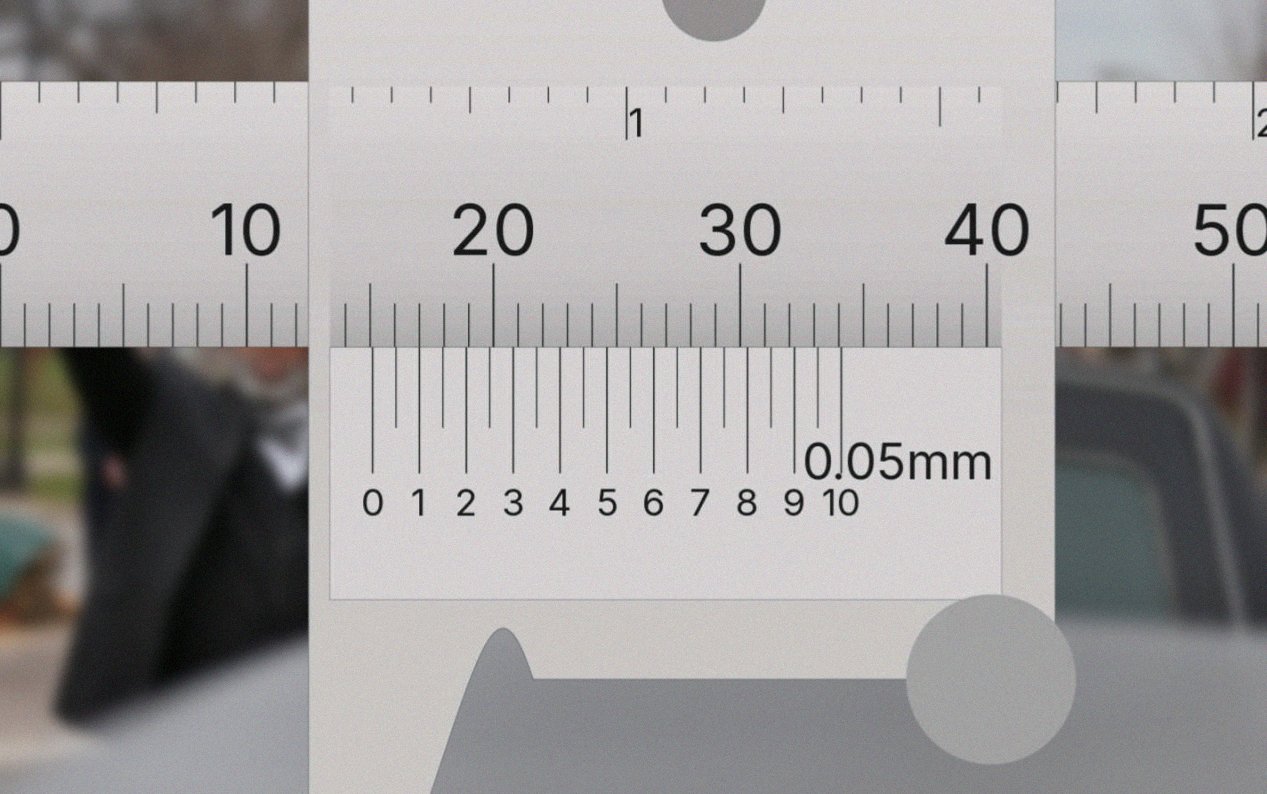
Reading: 15.10 mm
